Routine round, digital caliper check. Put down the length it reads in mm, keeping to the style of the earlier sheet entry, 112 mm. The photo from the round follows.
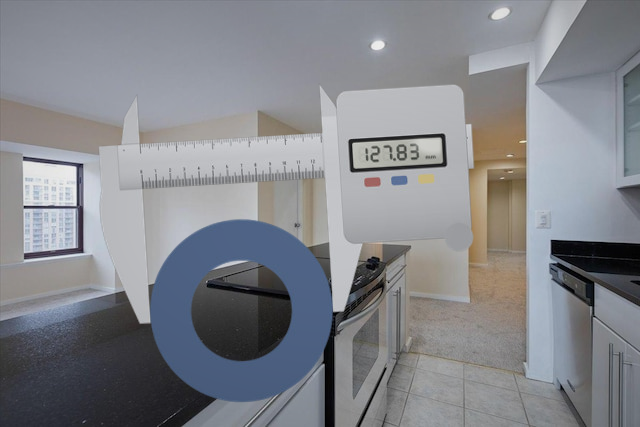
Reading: 127.83 mm
